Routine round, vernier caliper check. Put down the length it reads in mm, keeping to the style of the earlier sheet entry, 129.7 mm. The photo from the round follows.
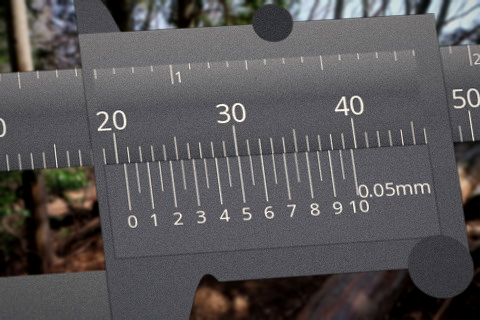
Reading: 20.6 mm
